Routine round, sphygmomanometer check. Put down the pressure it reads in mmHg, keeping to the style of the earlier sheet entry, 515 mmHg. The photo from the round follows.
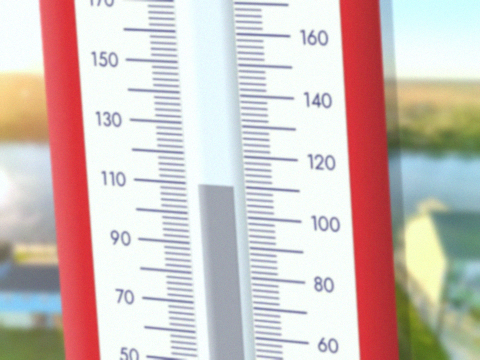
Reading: 110 mmHg
